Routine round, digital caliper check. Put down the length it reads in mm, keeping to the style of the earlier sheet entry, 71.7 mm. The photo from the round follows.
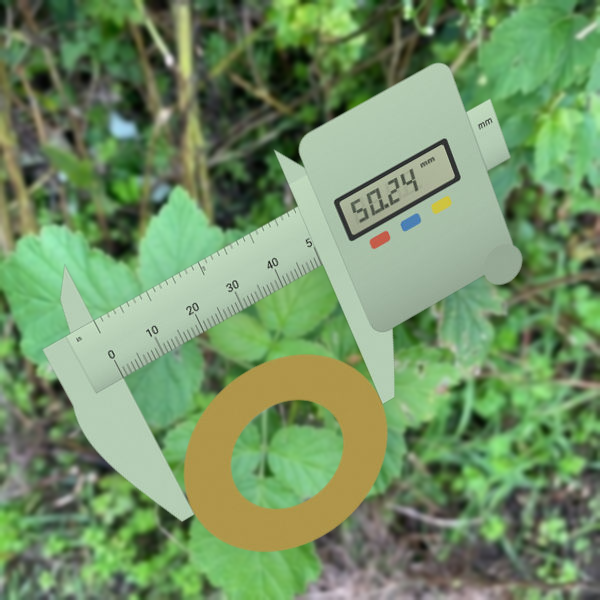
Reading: 50.24 mm
